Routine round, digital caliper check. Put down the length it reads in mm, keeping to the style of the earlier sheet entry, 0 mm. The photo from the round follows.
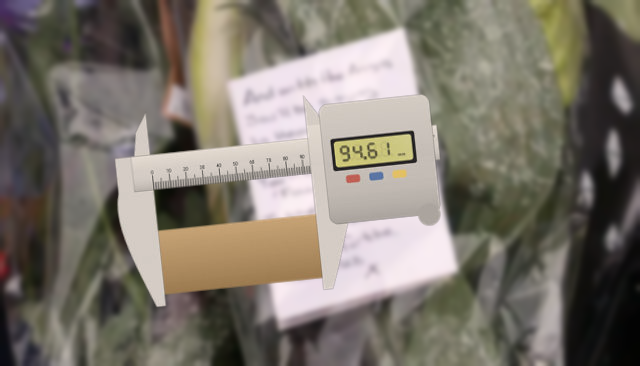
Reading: 94.61 mm
